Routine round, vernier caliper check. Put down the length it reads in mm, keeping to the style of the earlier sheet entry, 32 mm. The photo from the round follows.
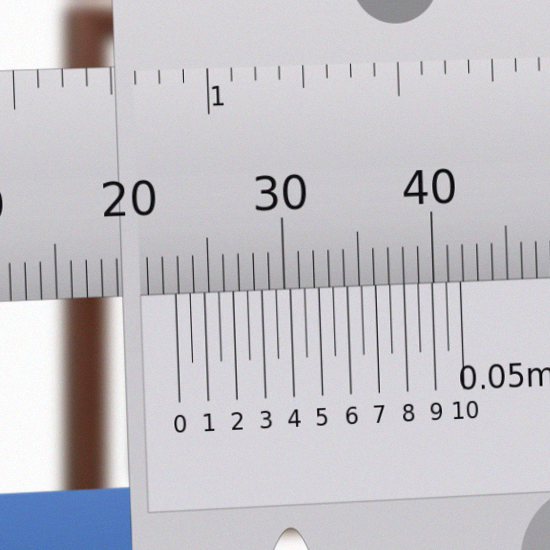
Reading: 22.8 mm
